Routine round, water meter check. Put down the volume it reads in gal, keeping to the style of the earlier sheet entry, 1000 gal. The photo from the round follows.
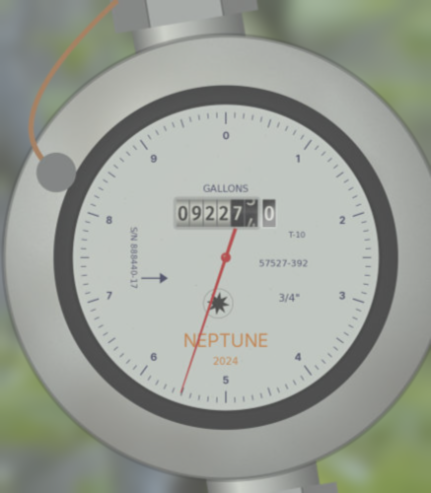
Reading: 922735.5 gal
